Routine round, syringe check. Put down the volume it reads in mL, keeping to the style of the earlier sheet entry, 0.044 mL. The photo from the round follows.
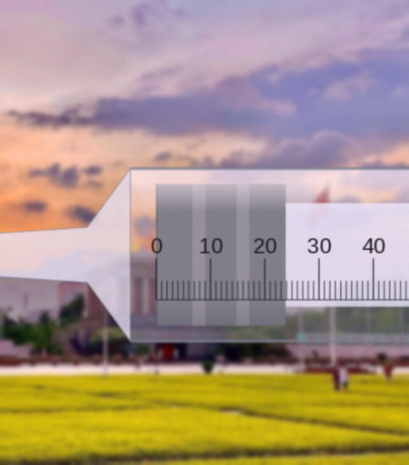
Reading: 0 mL
